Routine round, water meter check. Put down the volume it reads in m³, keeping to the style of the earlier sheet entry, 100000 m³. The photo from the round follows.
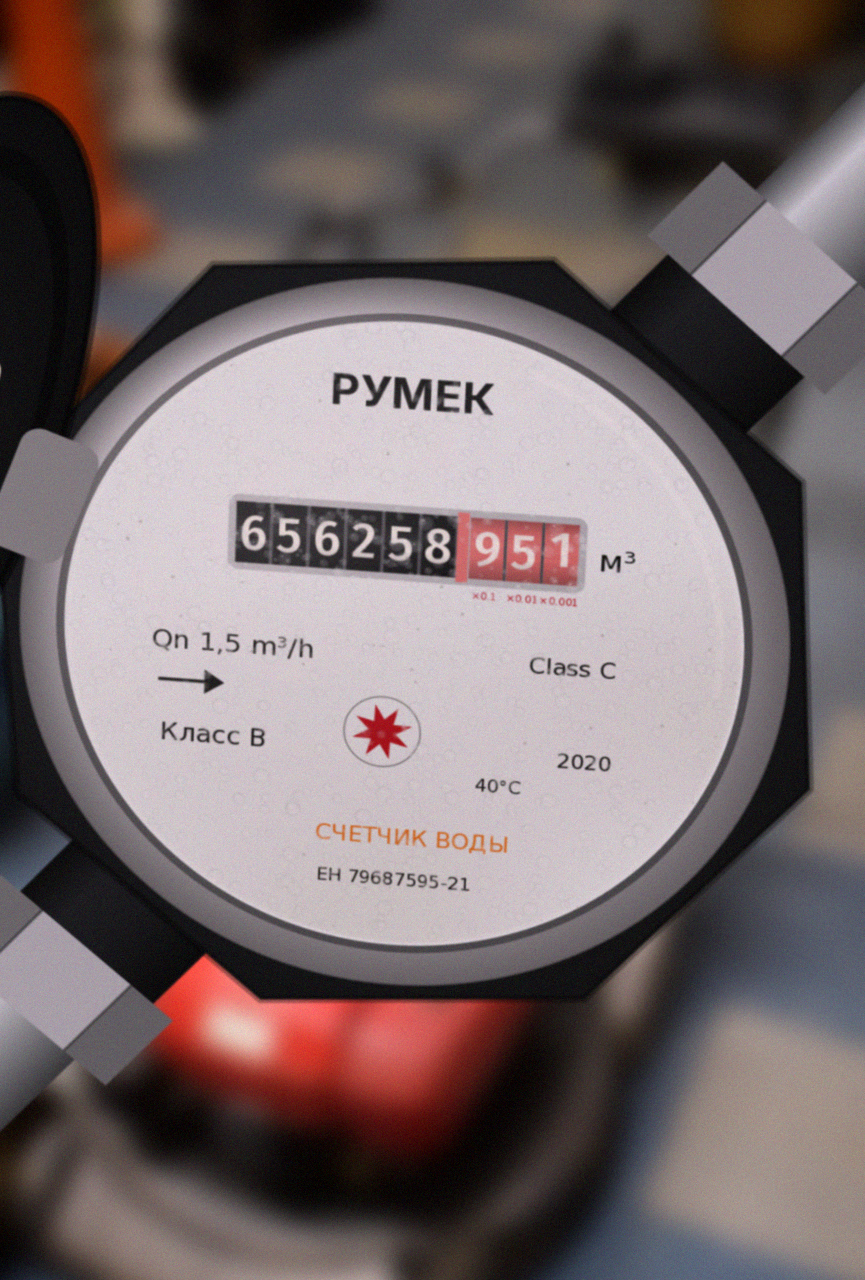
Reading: 656258.951 m³
